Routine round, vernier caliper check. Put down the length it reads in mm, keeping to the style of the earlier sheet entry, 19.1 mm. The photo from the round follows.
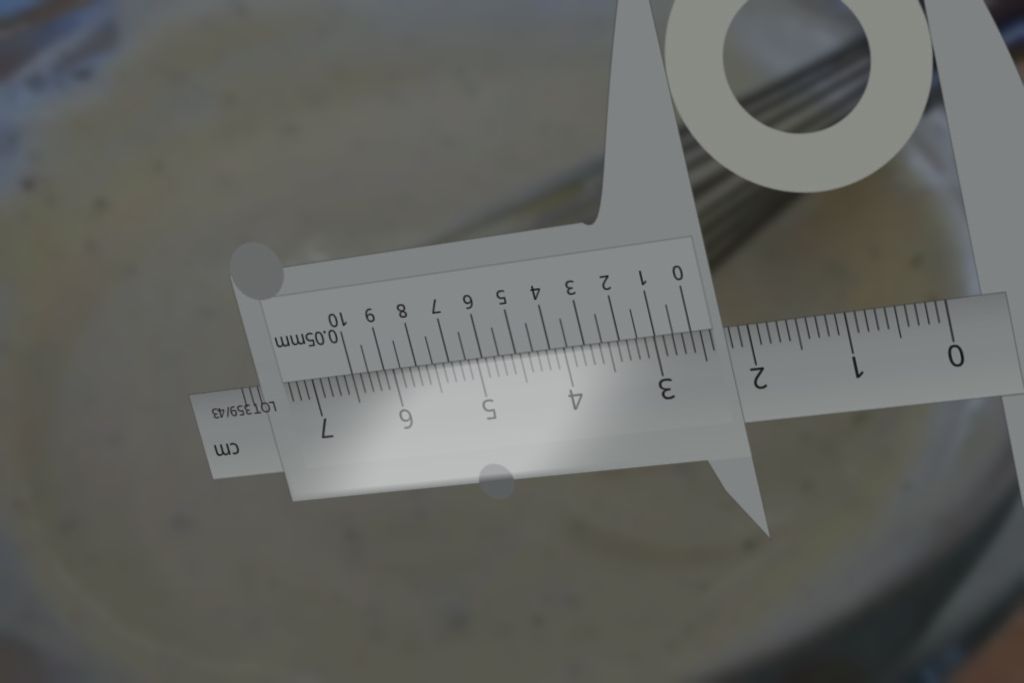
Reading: 26.0 mm
